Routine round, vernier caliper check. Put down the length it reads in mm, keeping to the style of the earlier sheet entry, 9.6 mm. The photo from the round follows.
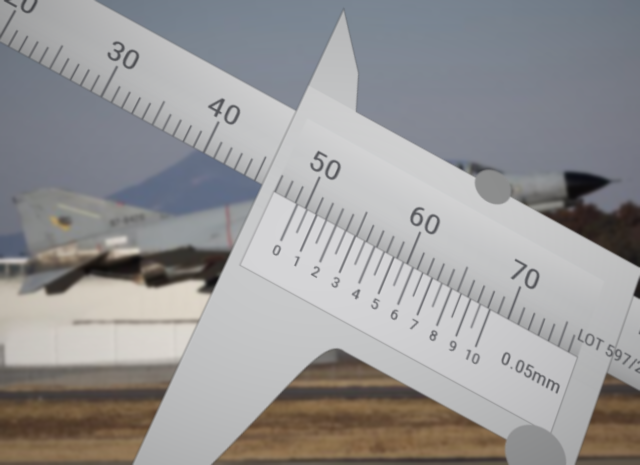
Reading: 49.2 mm
